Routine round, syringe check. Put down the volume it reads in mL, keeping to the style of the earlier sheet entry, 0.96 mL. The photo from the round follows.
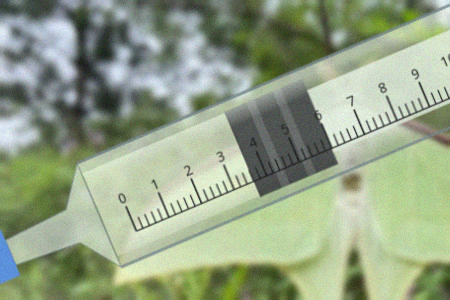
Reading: 3.6 mL
